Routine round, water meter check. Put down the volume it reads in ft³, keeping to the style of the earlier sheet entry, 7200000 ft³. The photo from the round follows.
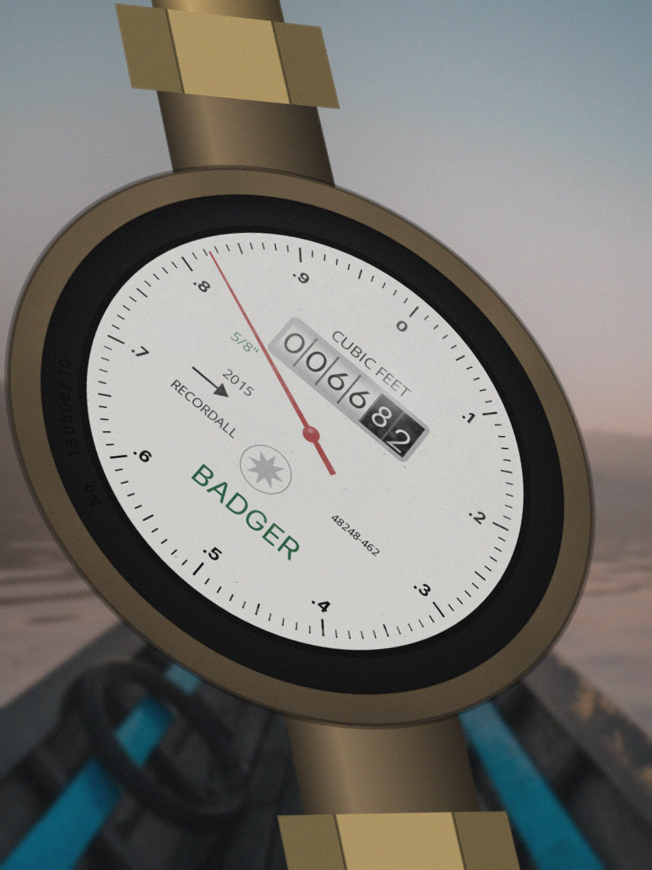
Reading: 6681.82 ft³
